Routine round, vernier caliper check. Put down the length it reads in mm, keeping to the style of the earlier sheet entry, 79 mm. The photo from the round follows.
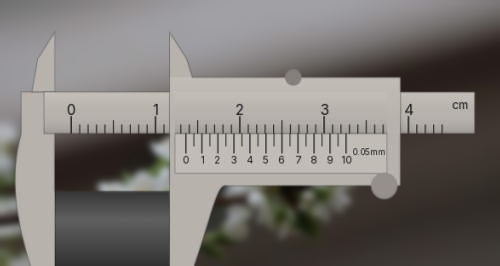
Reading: 13.6 mm
